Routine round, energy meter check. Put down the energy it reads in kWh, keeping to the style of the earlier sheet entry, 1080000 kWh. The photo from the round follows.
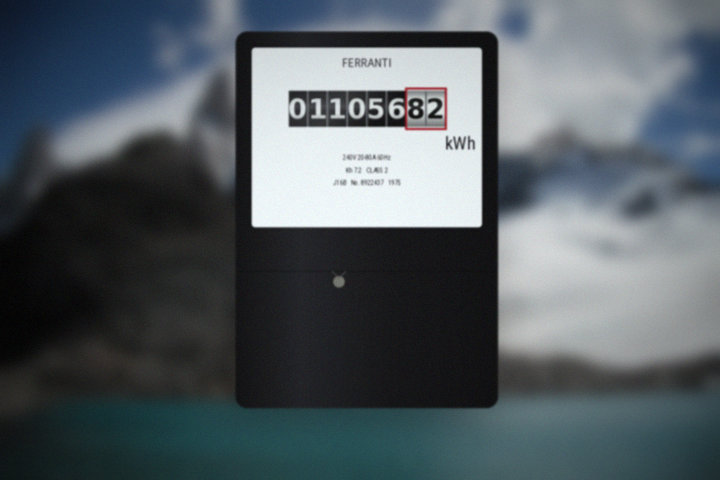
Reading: 11056.82 kWh
